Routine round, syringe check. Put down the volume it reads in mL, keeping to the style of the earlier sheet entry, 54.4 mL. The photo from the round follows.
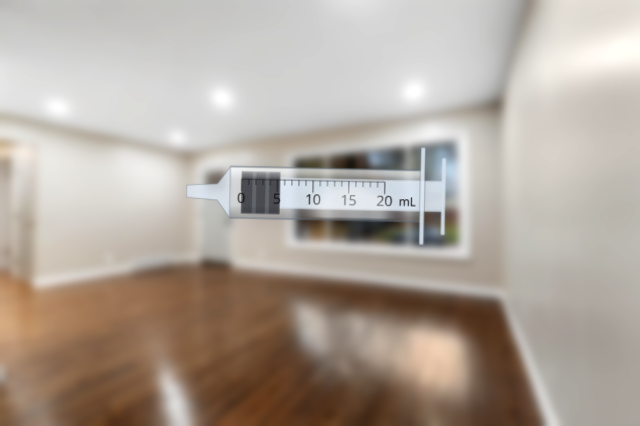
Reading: 0 mL
